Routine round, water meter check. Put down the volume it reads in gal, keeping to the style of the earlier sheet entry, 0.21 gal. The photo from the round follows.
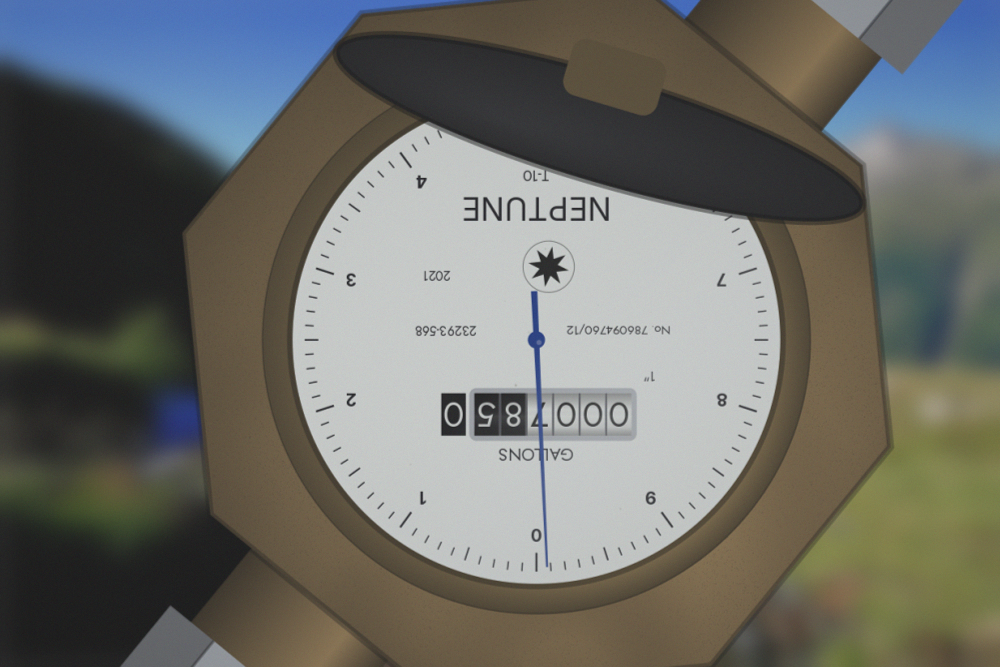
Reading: 7849.9 gal
